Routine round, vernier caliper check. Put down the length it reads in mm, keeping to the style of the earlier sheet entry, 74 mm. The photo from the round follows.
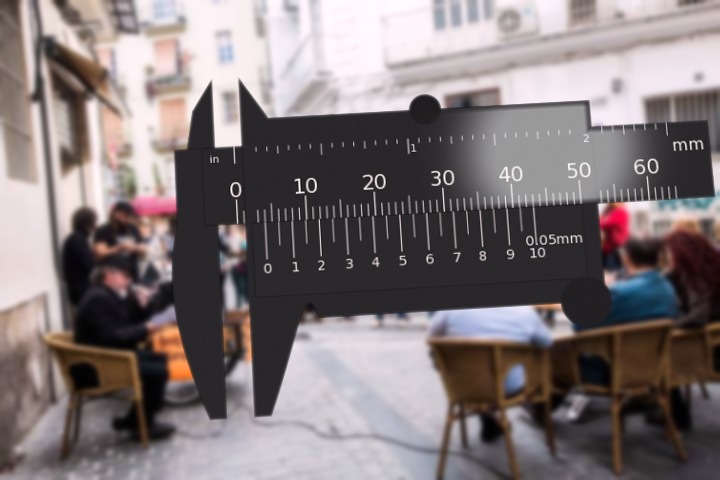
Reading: 4.0 mm
